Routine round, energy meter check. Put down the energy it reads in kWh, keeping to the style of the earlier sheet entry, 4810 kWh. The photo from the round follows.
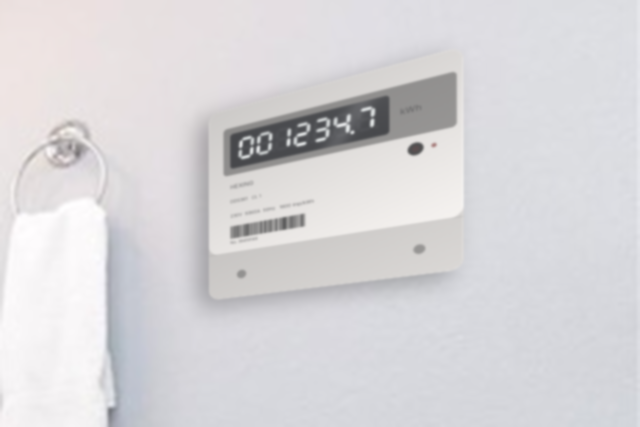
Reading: 1234.7 kWh
